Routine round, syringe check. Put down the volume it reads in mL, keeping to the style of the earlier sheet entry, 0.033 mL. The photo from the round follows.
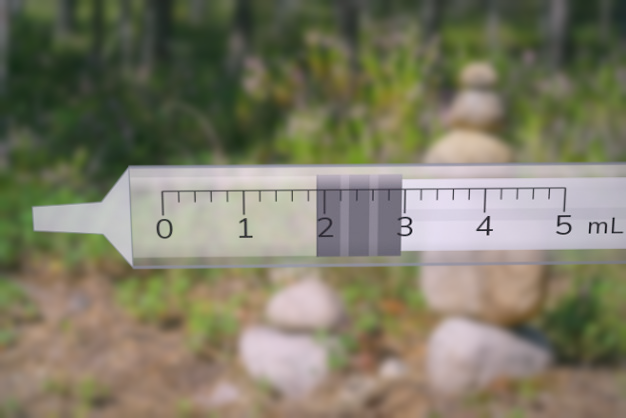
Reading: 1.9 mL
